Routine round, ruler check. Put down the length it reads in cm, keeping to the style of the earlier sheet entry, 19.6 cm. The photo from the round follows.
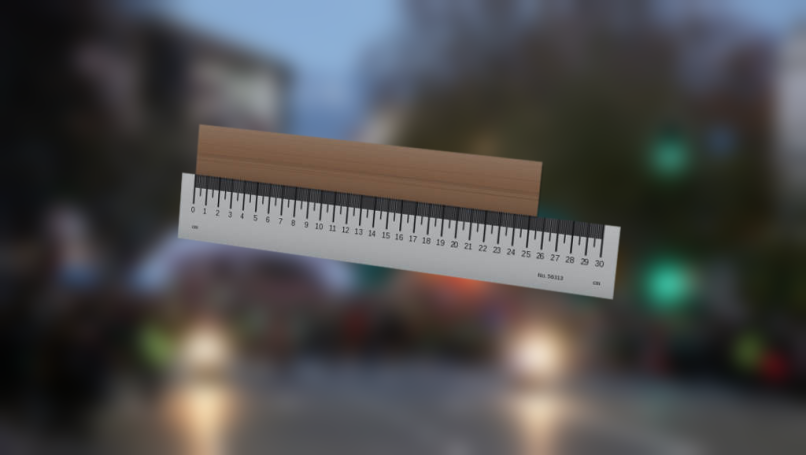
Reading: 25.5 cm
